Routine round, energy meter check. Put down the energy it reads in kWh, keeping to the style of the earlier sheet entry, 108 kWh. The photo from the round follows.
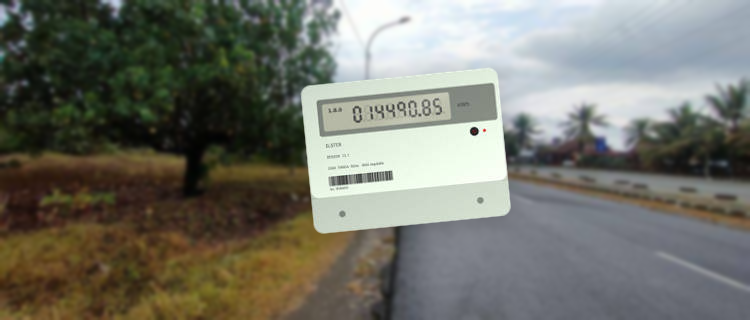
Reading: 14490.85 kWh
